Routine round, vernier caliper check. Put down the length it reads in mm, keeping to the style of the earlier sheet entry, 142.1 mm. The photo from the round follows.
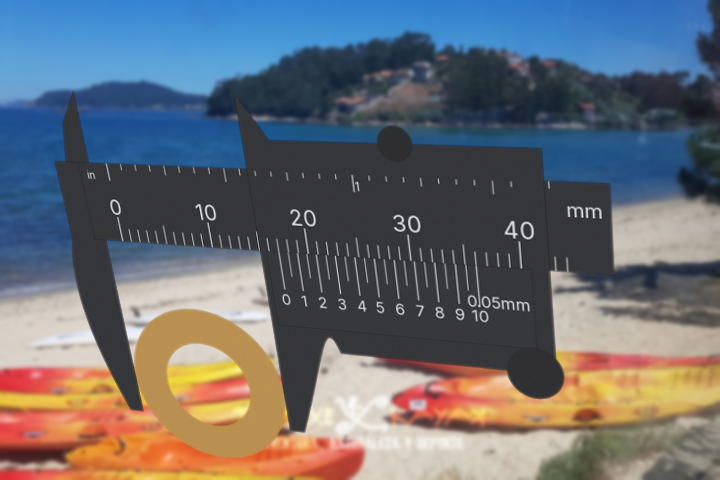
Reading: 17.0 mm
